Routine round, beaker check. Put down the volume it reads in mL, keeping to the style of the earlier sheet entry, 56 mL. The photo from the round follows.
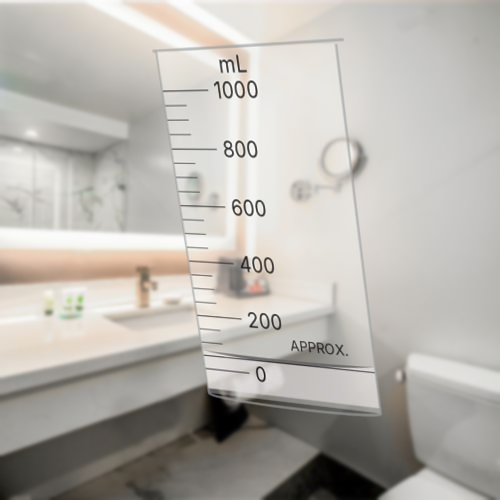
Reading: 50 mL
